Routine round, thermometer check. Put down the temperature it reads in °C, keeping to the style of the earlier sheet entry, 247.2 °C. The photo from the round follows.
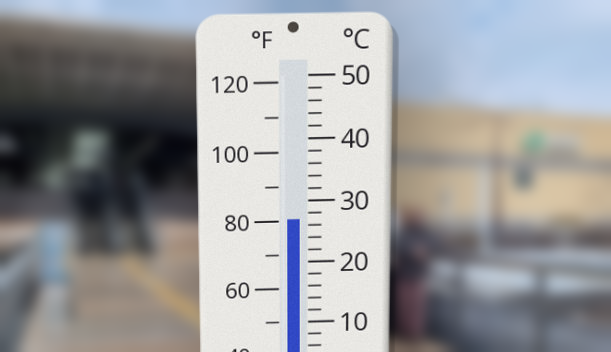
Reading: 27 °C
